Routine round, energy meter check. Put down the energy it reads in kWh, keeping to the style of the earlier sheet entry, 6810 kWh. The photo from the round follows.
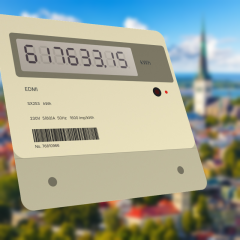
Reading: 617633.15 kWh
